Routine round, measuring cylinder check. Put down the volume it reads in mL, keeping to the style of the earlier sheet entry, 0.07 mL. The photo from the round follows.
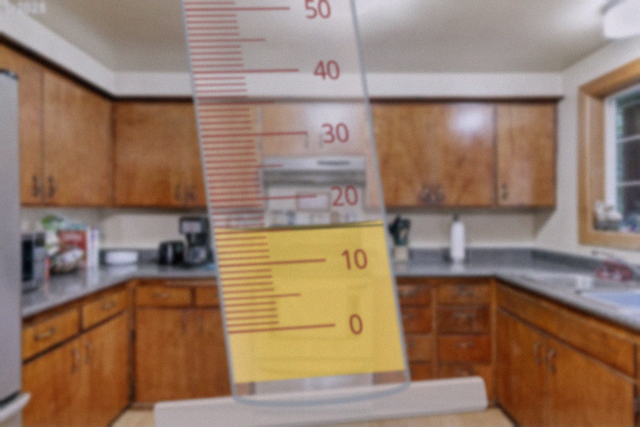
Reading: 15 mL
